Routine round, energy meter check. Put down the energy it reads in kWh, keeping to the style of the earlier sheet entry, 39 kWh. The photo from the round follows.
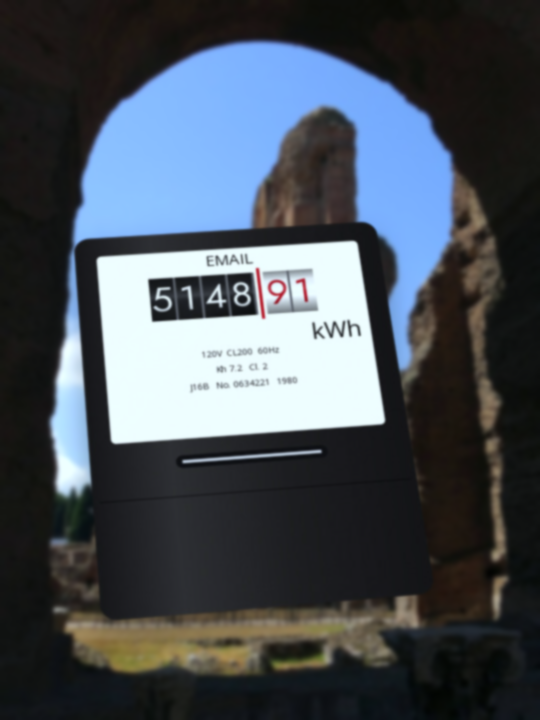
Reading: 5148.91 kWh
